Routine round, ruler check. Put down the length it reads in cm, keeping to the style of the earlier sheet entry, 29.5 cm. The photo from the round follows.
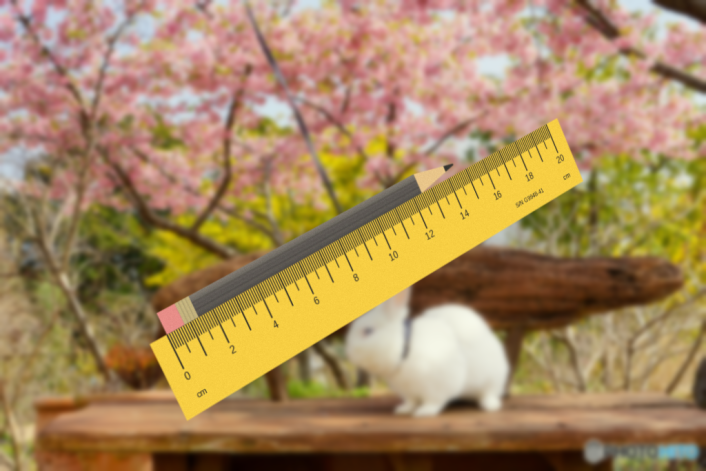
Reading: 14.5 cm
